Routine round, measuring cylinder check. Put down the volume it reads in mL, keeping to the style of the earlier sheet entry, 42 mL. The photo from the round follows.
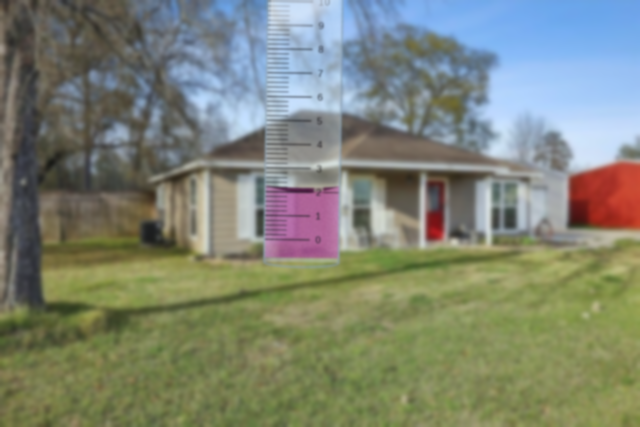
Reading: 2 mL
